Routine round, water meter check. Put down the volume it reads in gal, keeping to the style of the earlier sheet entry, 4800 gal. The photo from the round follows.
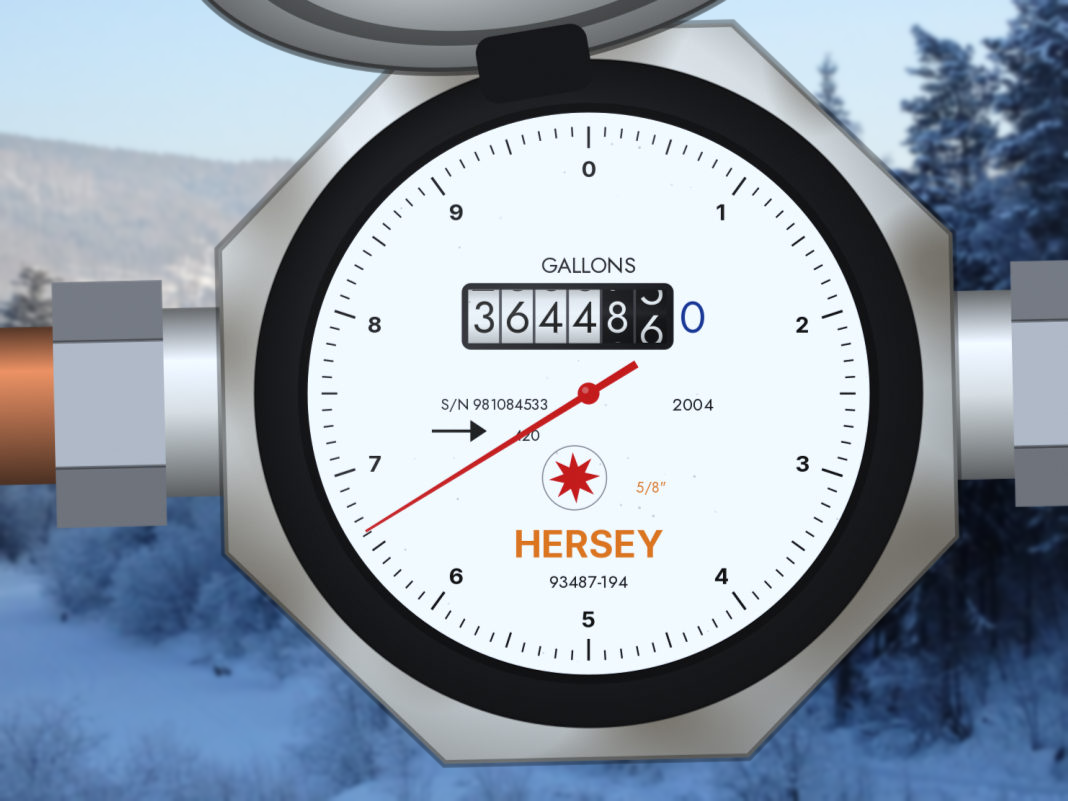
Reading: 3644856.6 gal
